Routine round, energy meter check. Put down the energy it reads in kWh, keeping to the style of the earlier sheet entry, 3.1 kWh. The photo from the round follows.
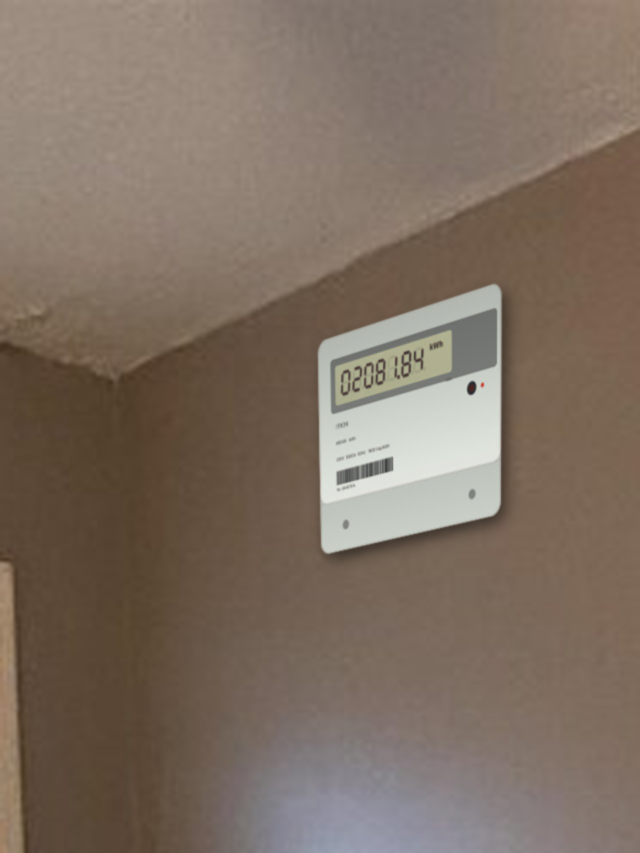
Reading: 2081.84 kWh
